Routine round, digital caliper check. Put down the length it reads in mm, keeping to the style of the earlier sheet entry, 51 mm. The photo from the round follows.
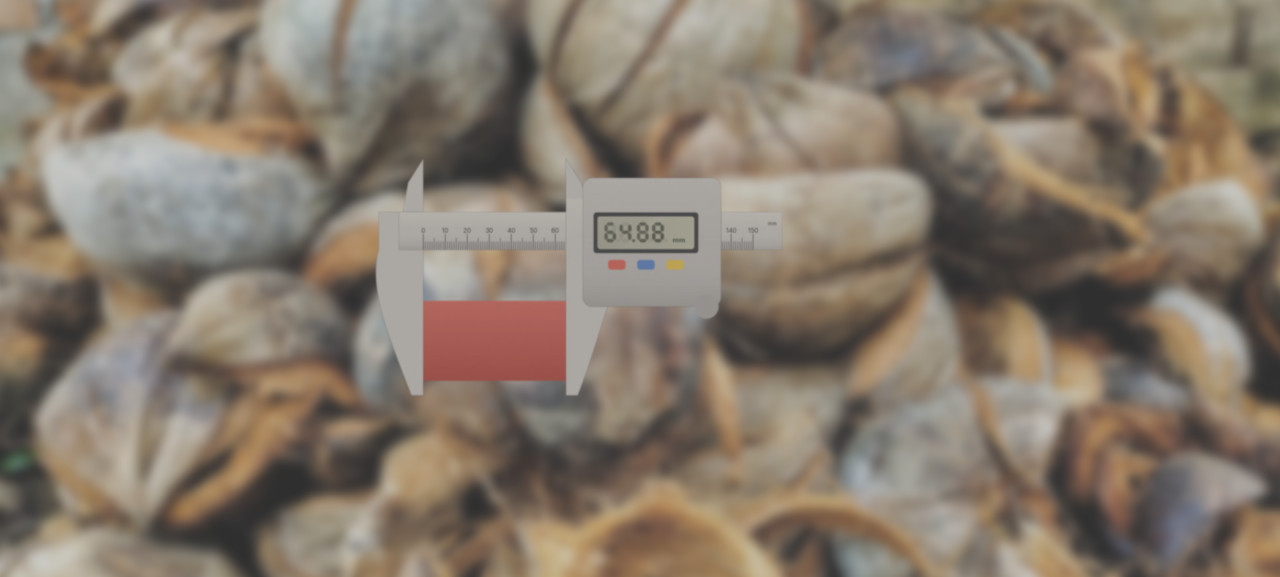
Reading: 64.88 mm
